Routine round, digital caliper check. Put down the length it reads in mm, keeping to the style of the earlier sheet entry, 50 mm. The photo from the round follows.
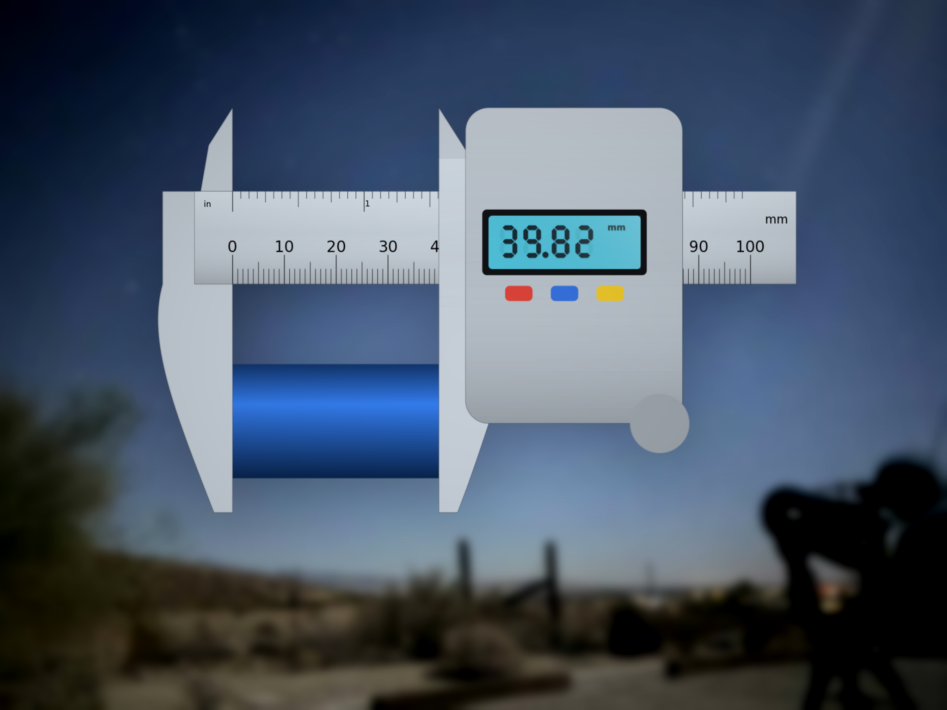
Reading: 39.82 mm
